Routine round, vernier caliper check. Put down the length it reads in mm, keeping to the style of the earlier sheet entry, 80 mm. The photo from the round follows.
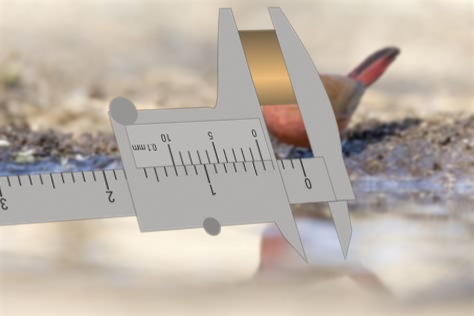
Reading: 4.0 mm
